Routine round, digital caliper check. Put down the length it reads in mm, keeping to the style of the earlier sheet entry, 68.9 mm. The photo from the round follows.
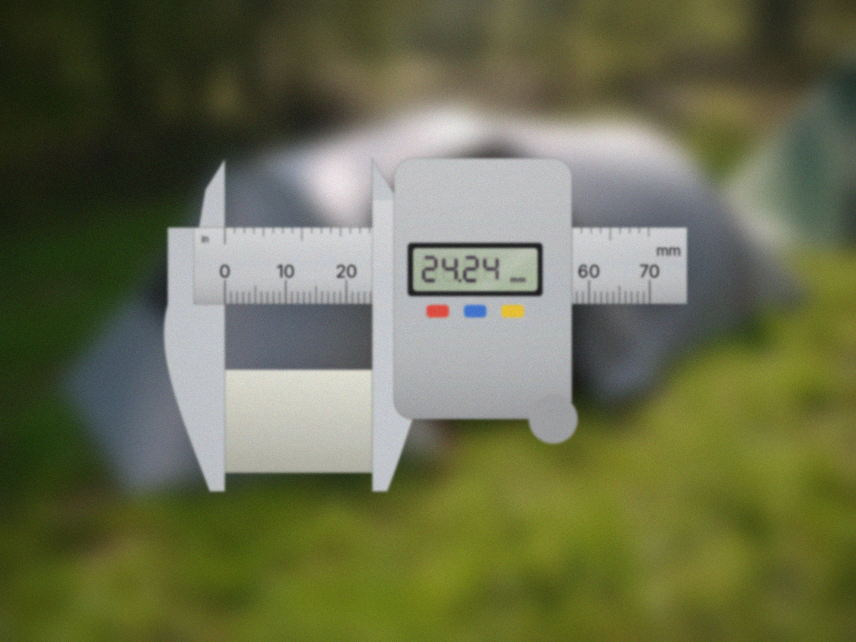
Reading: 24.24 mm
